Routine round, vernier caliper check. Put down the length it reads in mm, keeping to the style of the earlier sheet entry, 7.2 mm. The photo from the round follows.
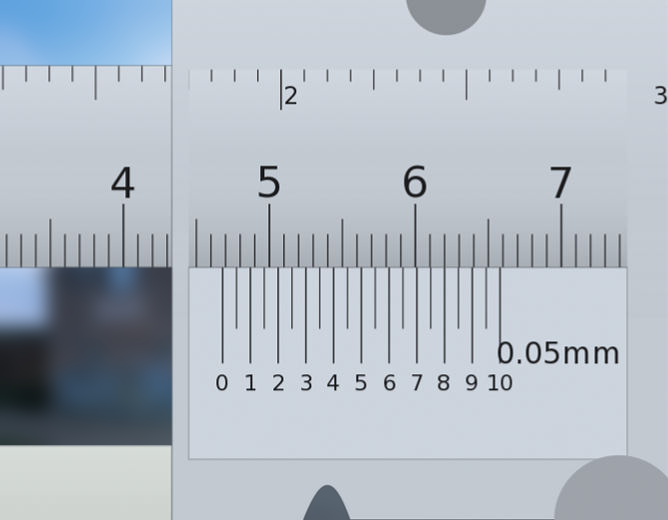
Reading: 46.8 mm
